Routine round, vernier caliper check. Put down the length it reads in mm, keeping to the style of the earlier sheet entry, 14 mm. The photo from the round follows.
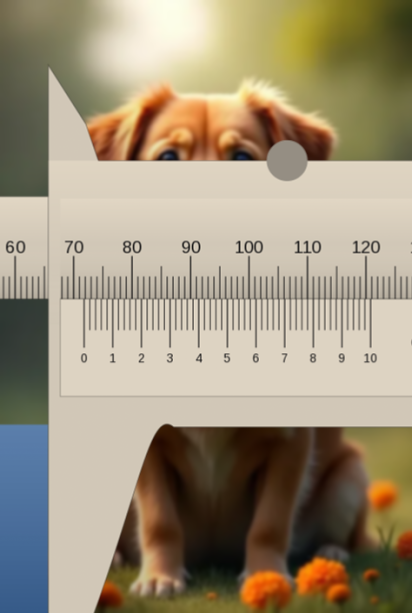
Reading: 71.8 mm
